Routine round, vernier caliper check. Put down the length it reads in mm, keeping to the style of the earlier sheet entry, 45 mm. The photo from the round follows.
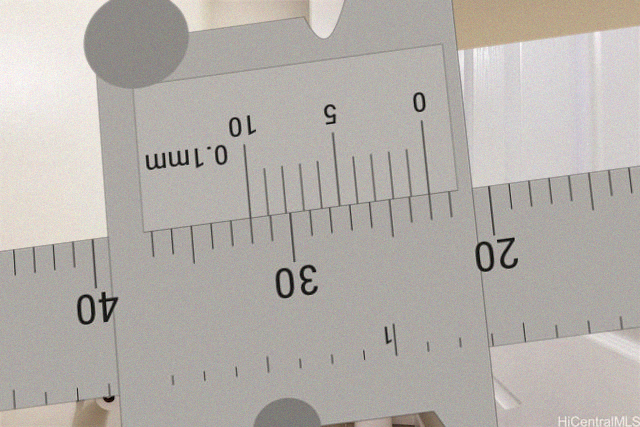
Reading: 23.0 mm
